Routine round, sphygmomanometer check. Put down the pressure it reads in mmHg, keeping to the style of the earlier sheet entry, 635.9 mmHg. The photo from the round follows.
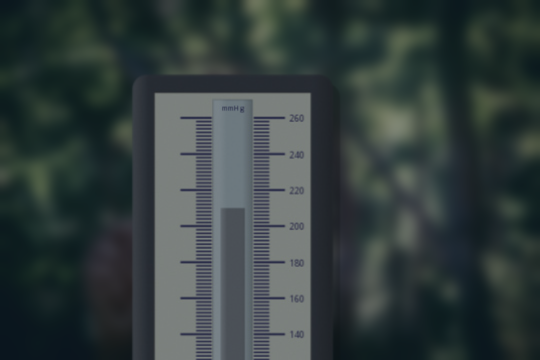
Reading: 210 mmHg
